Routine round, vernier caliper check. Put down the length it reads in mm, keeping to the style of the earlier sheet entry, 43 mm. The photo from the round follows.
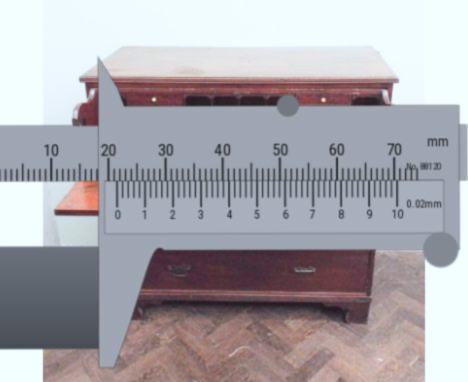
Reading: 21.5 mm
